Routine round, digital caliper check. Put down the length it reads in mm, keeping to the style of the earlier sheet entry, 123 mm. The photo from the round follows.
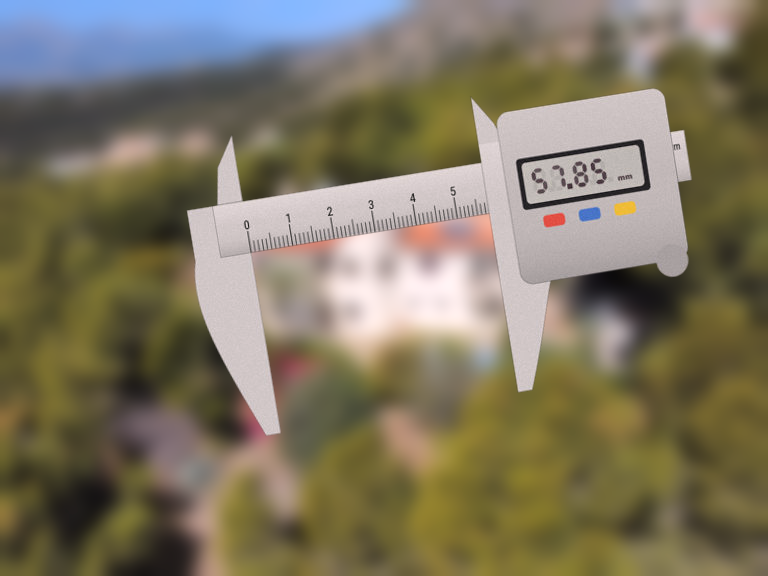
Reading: 57.85 mm
